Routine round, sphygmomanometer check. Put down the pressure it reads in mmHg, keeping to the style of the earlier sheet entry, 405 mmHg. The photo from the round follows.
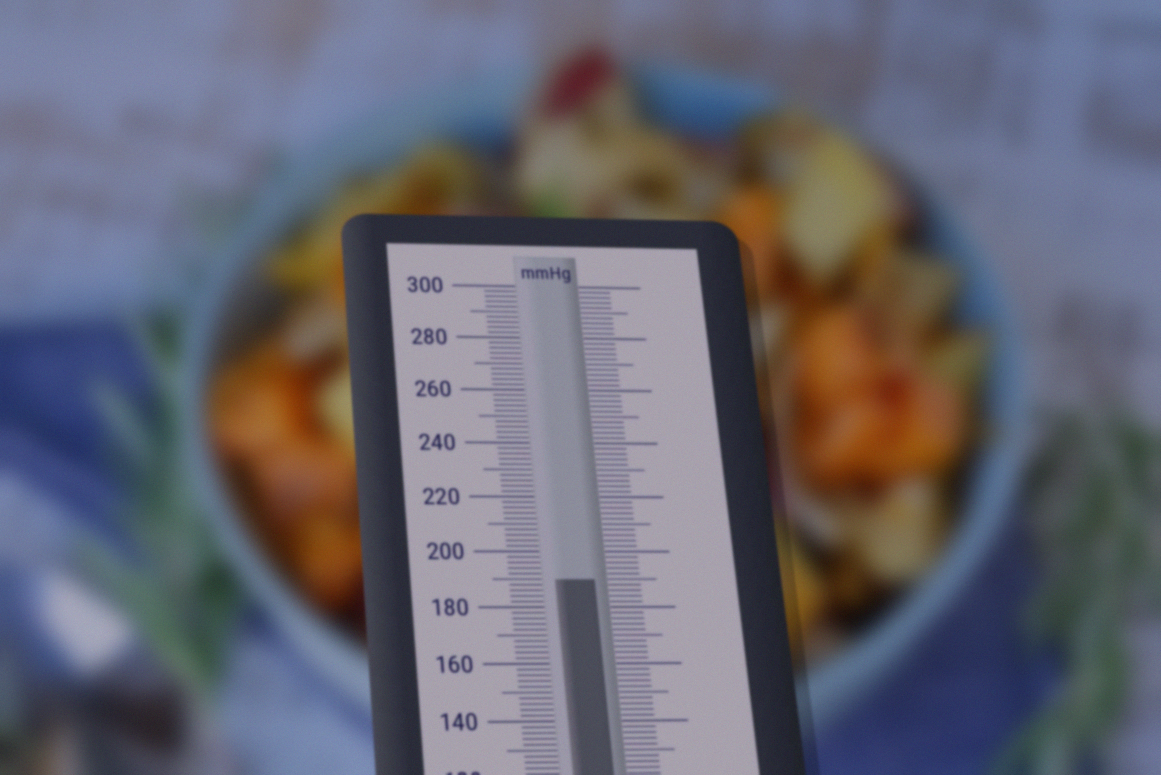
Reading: 190 mmHg
